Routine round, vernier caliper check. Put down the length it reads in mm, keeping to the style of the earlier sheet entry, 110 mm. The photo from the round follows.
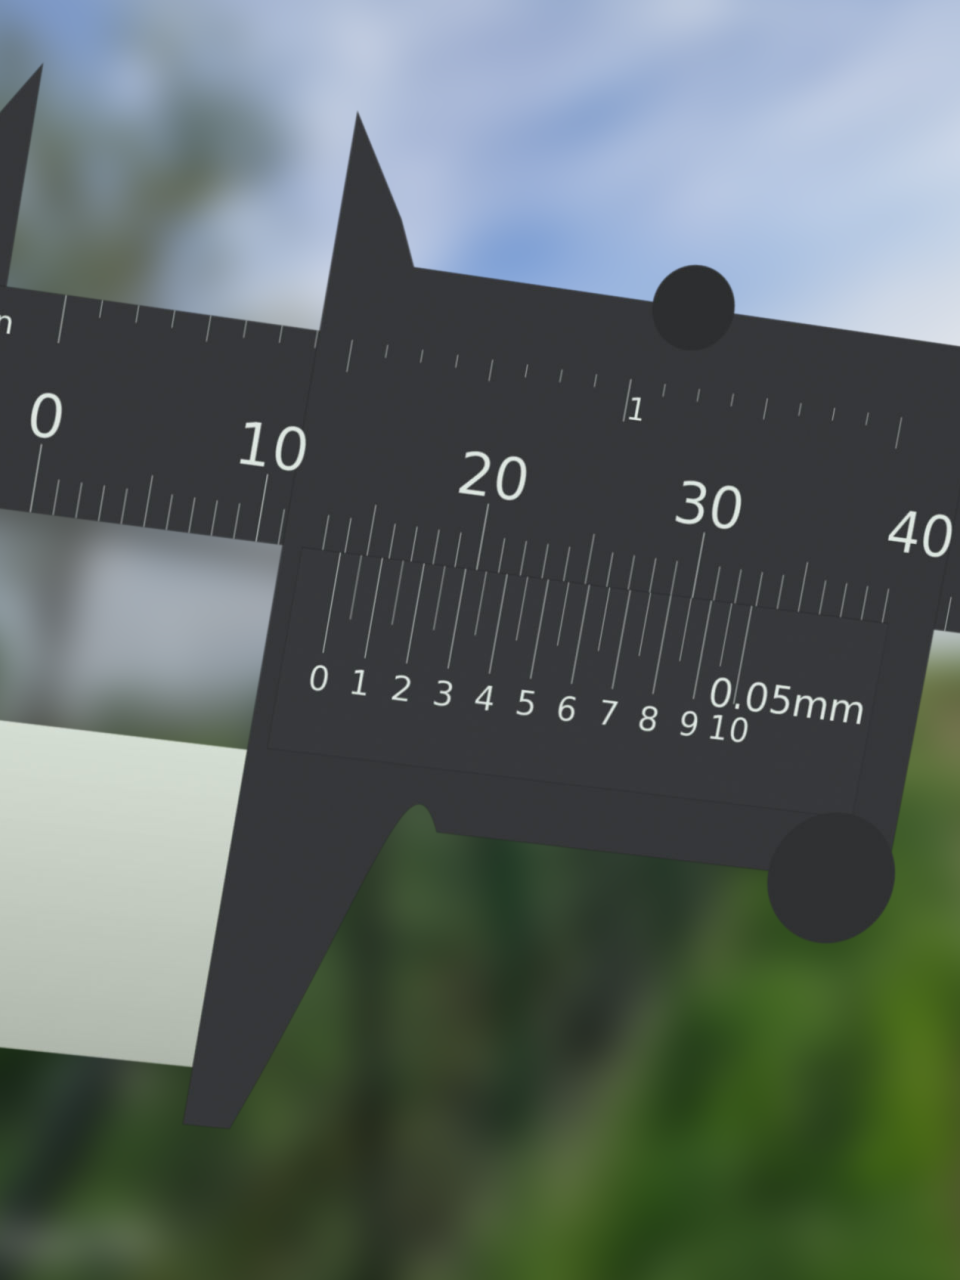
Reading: 13.8 mm
